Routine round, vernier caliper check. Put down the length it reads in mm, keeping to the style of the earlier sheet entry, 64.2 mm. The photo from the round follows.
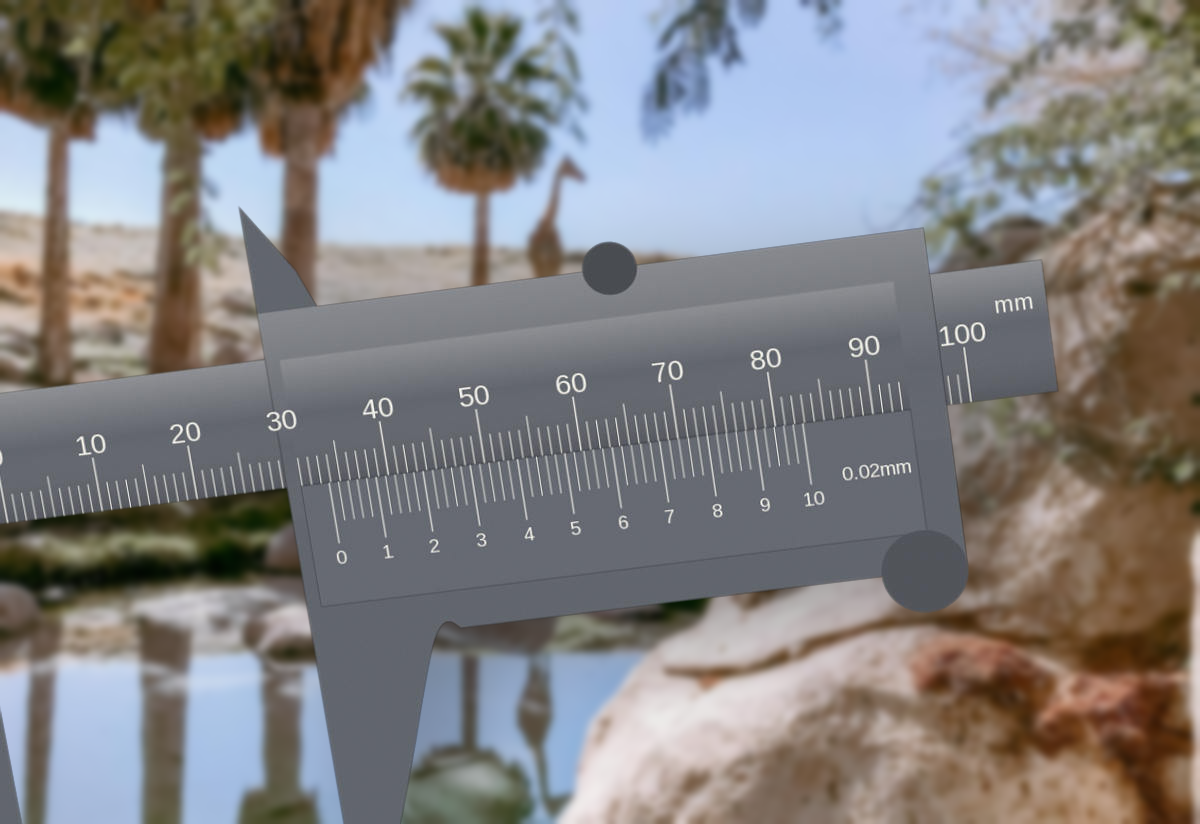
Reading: 33.8 mm
